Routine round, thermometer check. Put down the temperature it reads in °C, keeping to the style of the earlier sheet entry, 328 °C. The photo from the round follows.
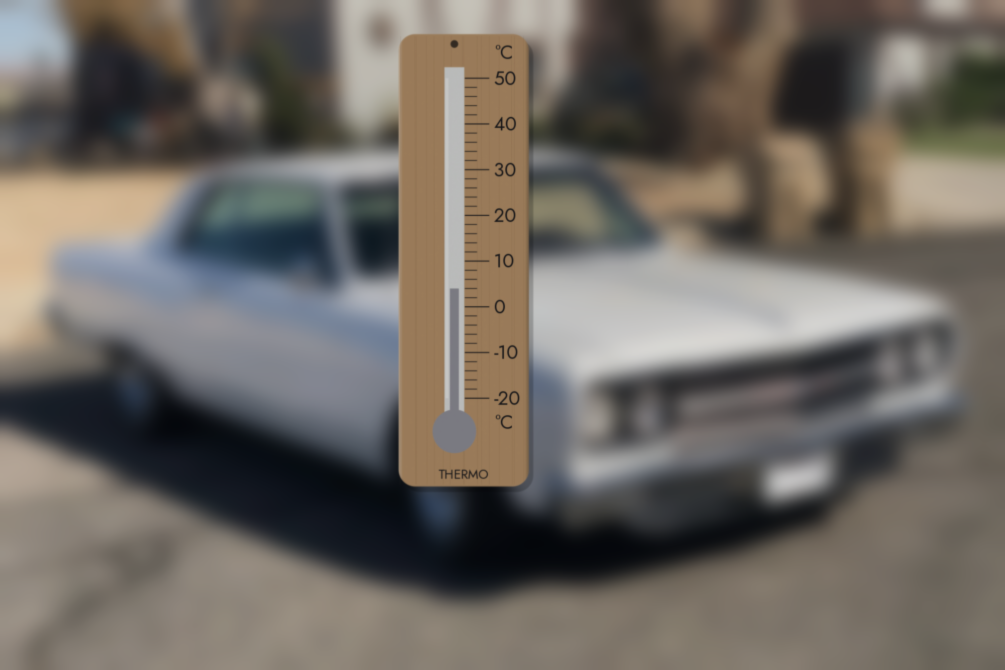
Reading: 4 °C
